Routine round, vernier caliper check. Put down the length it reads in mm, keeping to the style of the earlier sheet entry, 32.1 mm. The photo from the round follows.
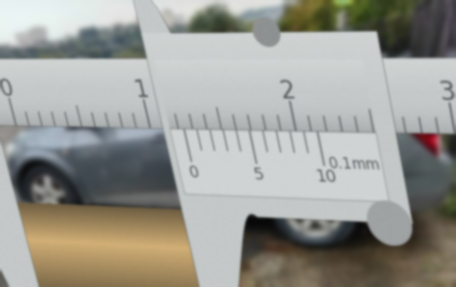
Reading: 12.4 mm
